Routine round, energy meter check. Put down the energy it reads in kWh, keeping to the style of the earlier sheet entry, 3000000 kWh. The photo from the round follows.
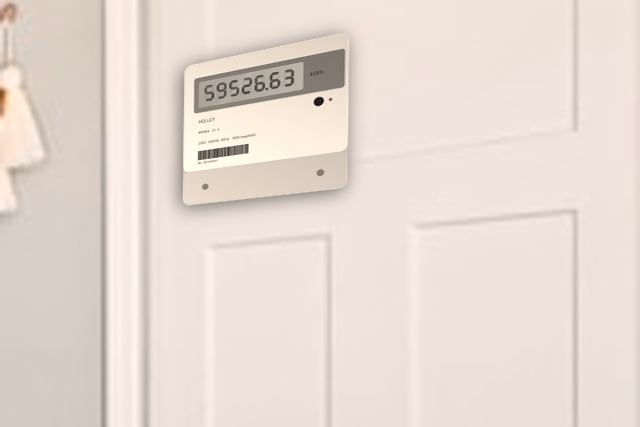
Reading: 59526.63 kWh
